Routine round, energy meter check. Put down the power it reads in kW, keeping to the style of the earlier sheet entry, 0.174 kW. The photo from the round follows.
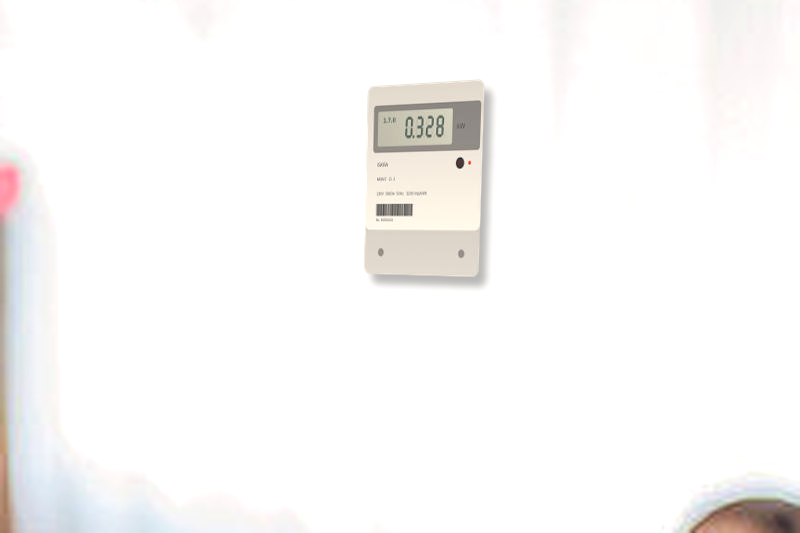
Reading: 0.328 kW
